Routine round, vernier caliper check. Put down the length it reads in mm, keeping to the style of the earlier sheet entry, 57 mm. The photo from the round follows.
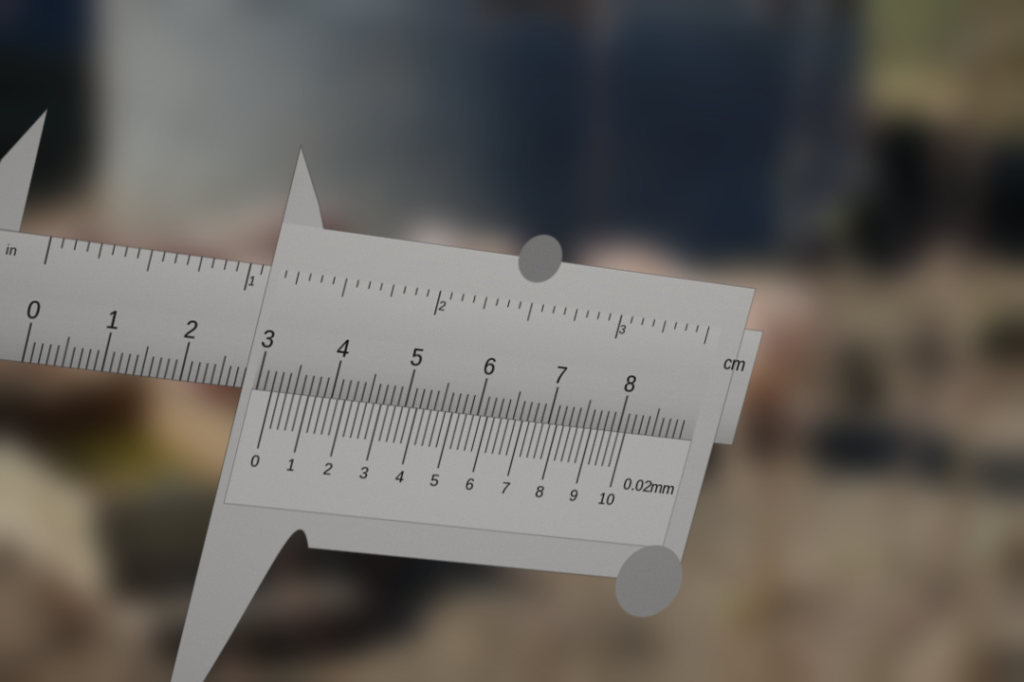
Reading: 32.0 mm
